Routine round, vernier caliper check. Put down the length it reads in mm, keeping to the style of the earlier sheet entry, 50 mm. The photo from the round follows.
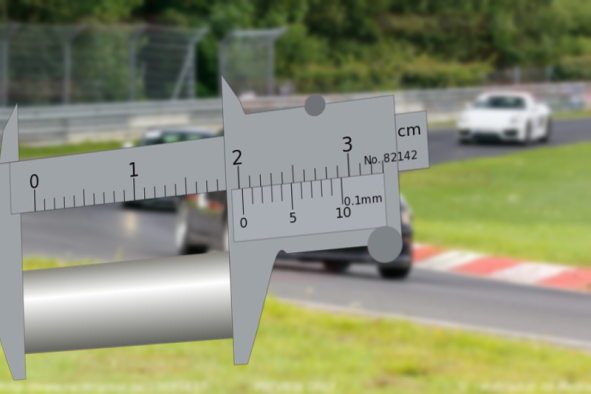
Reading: 20.3 mm
